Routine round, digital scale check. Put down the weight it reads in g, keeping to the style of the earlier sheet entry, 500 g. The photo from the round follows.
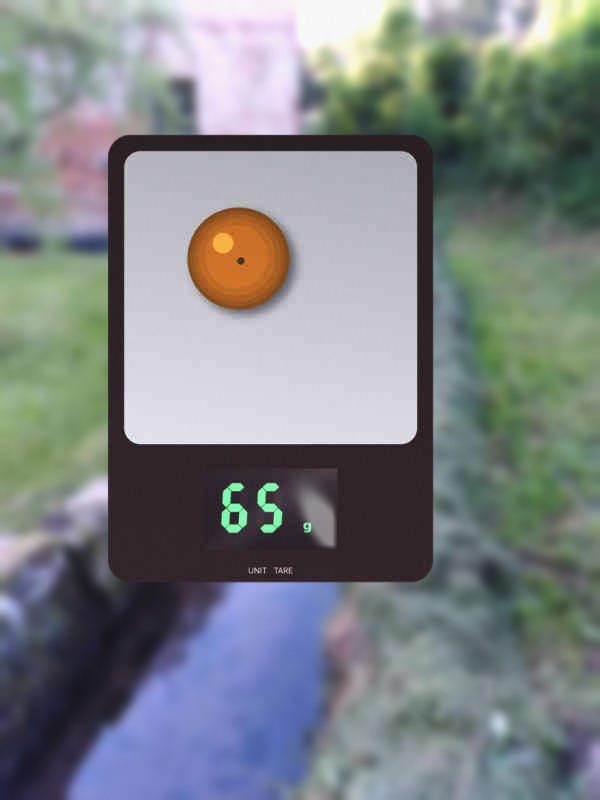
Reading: 65 g
